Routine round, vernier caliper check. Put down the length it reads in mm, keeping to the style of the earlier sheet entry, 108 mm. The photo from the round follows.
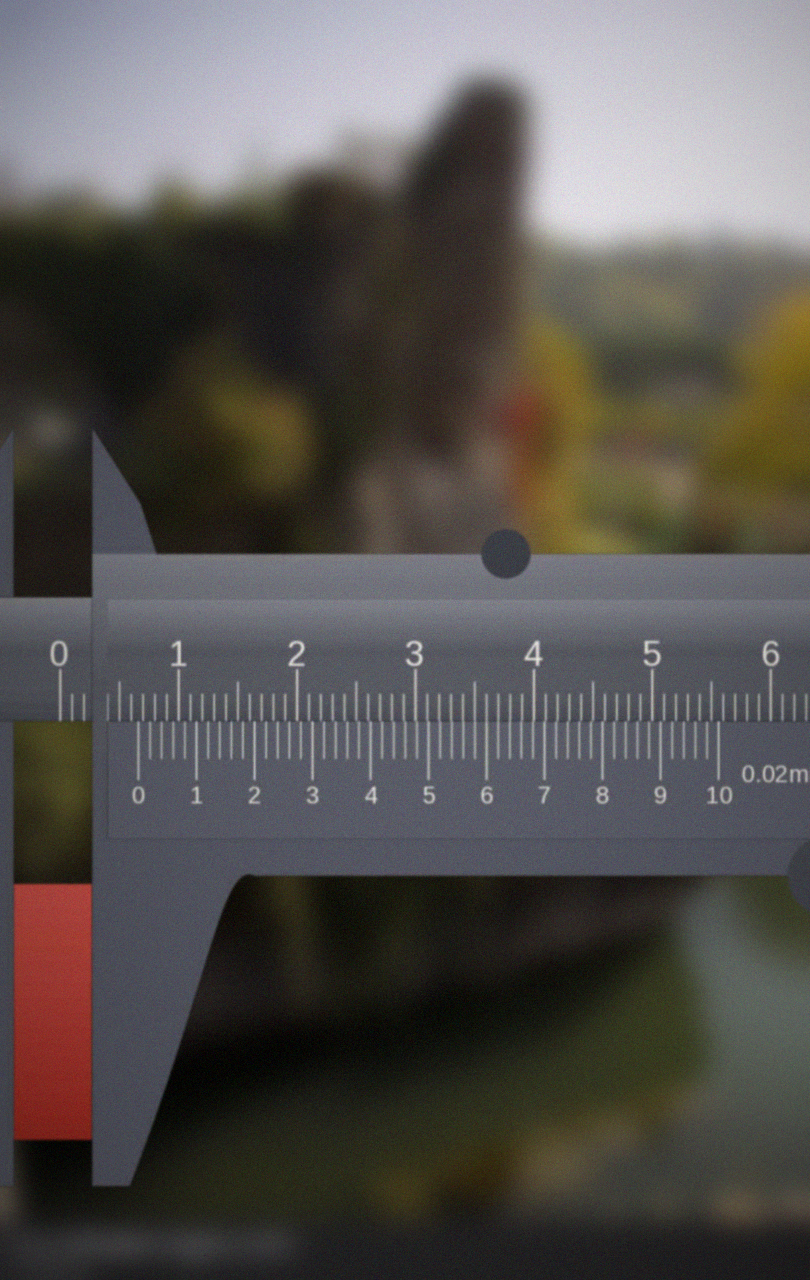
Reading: 6.6 mm
